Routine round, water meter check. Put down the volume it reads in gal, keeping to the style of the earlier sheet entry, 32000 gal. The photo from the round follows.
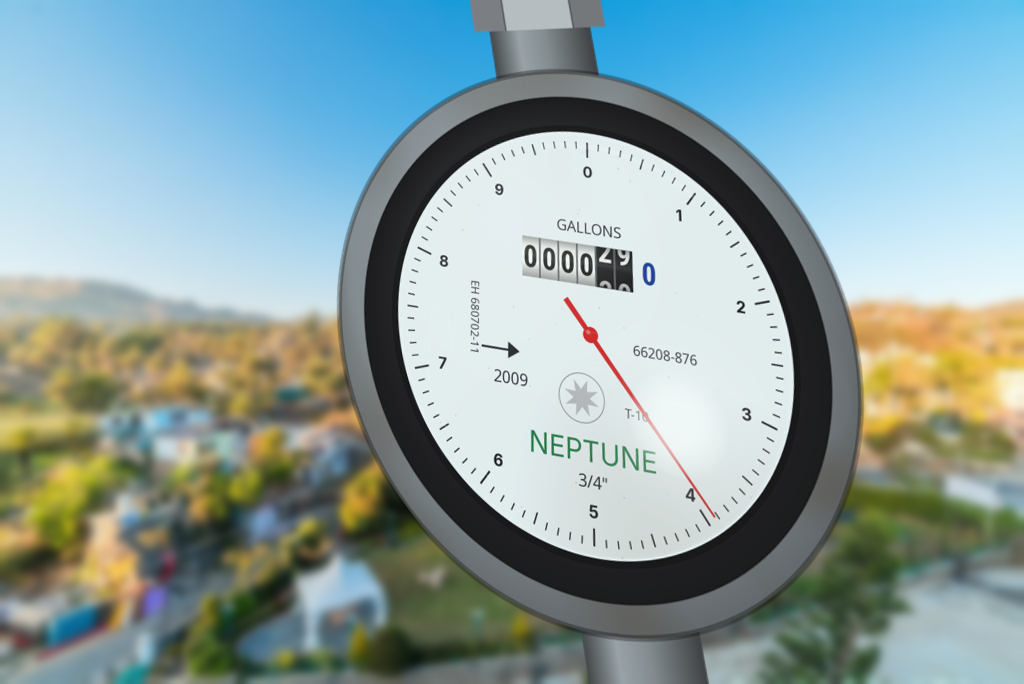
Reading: 293.9 gal
